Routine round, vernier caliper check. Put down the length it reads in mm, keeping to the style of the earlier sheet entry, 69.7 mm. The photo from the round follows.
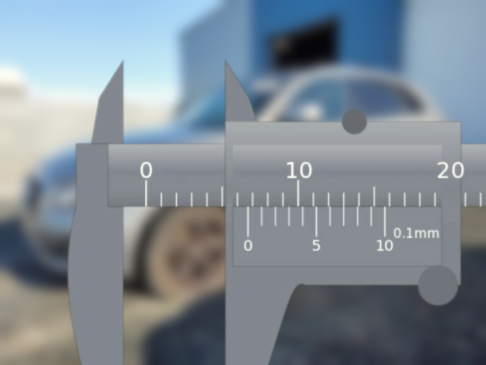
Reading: 6.7 mm
